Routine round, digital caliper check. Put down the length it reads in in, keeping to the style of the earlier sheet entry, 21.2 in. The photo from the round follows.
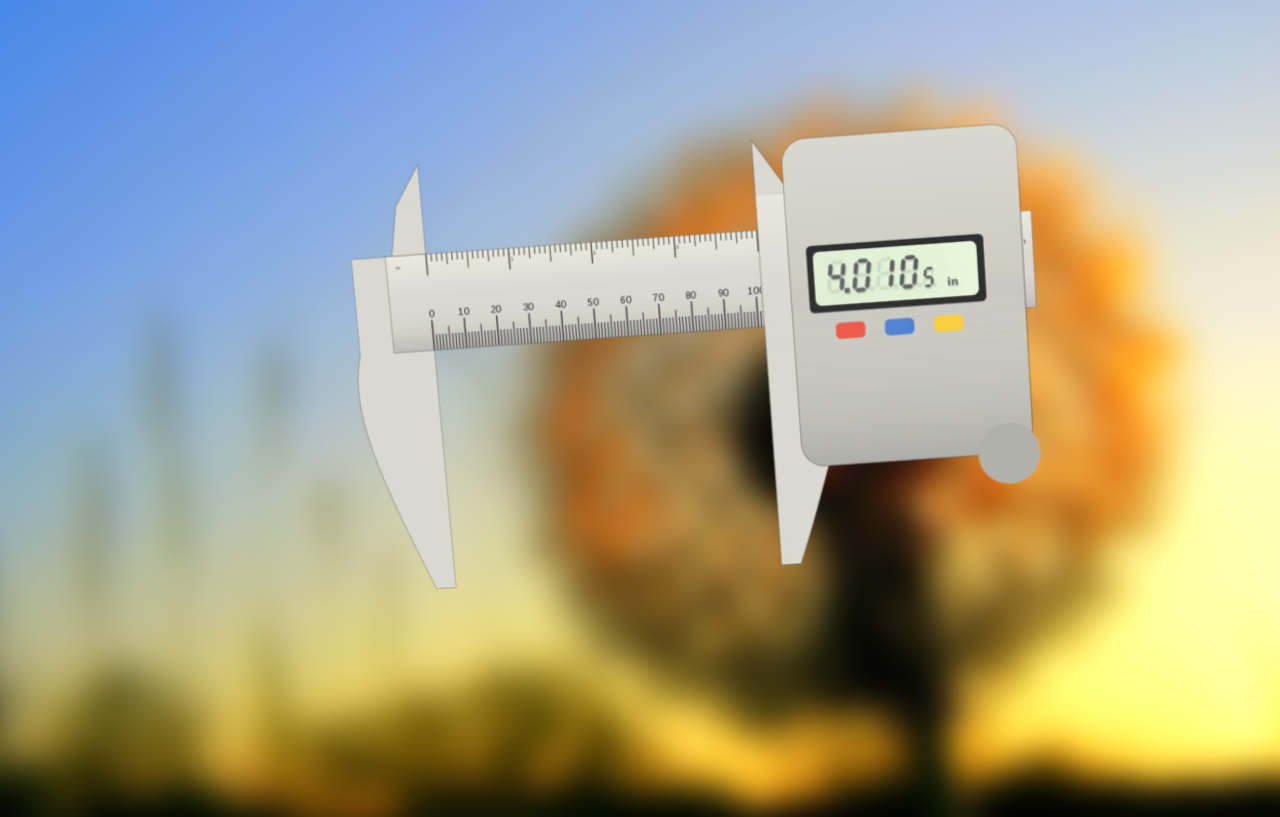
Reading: 4.0105 in
